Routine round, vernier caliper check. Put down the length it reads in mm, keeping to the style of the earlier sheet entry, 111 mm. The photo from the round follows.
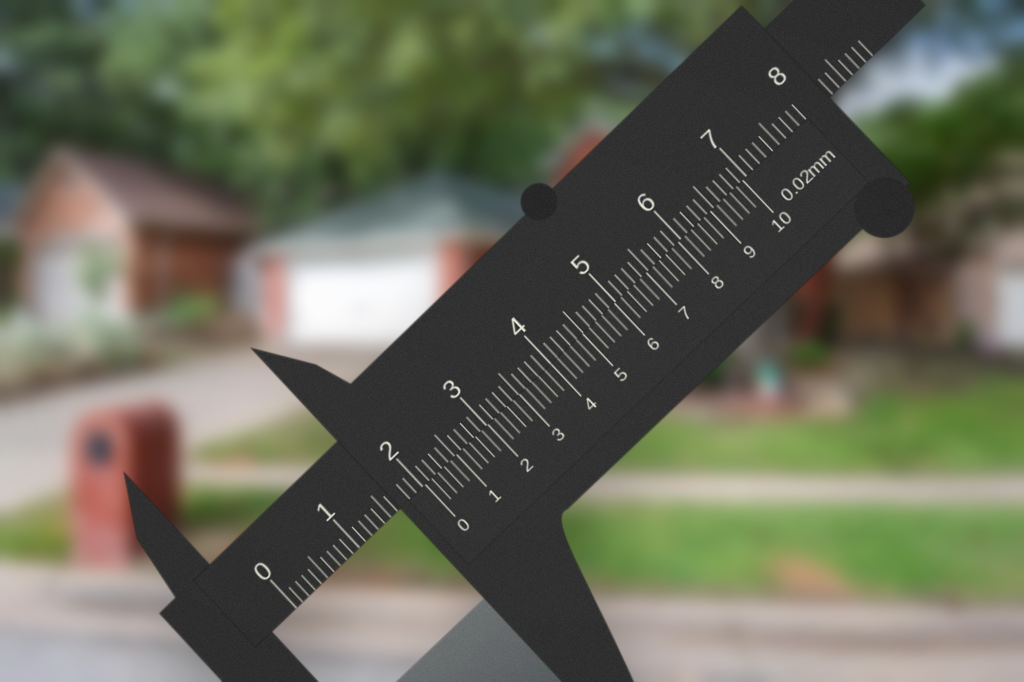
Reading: 20.4 mm
